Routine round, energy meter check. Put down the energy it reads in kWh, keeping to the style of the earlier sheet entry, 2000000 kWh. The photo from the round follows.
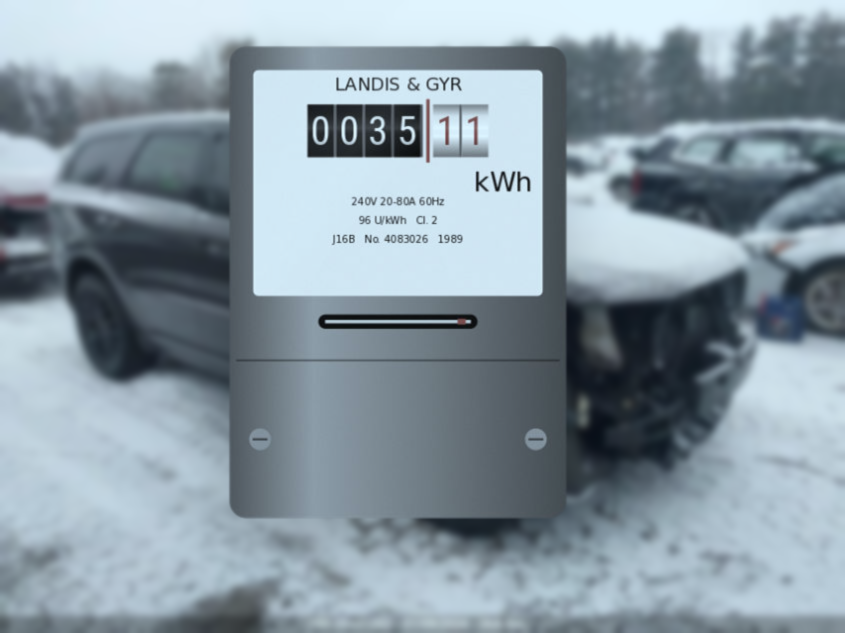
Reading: 35.11 kWh
